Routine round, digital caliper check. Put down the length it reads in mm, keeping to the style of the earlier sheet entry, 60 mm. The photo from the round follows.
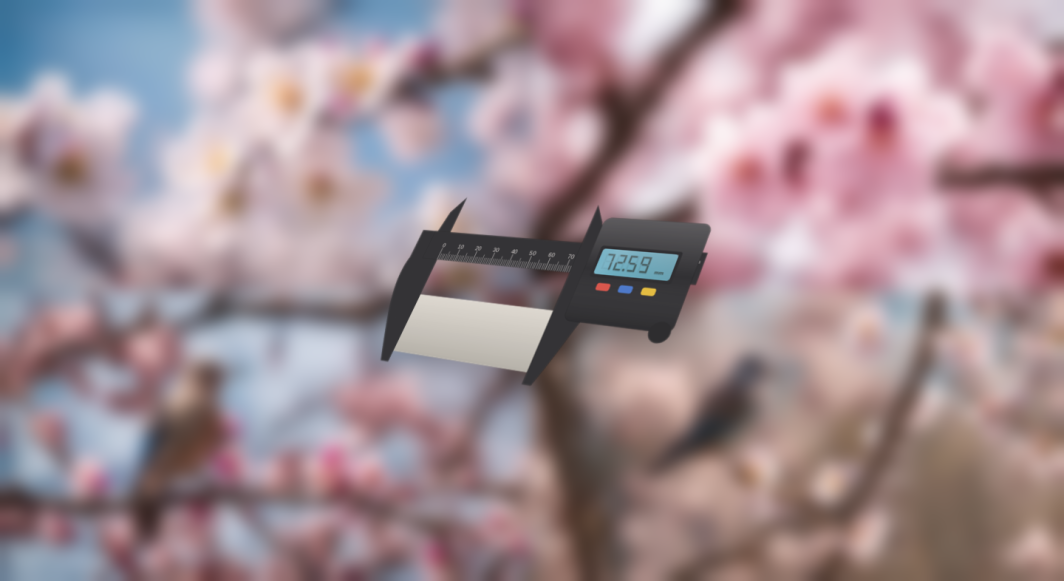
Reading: 72.59 mm
